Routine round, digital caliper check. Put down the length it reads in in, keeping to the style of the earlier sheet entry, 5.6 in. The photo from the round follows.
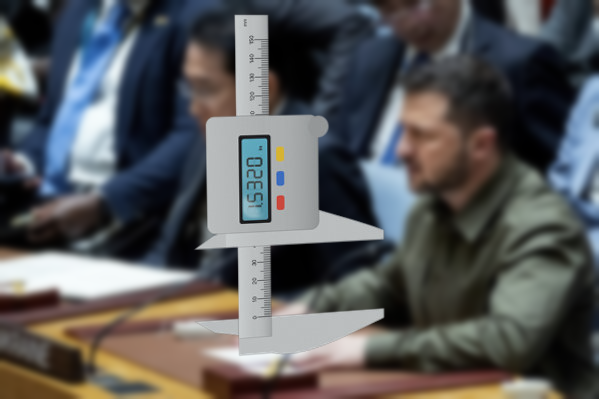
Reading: 1.5320 in
